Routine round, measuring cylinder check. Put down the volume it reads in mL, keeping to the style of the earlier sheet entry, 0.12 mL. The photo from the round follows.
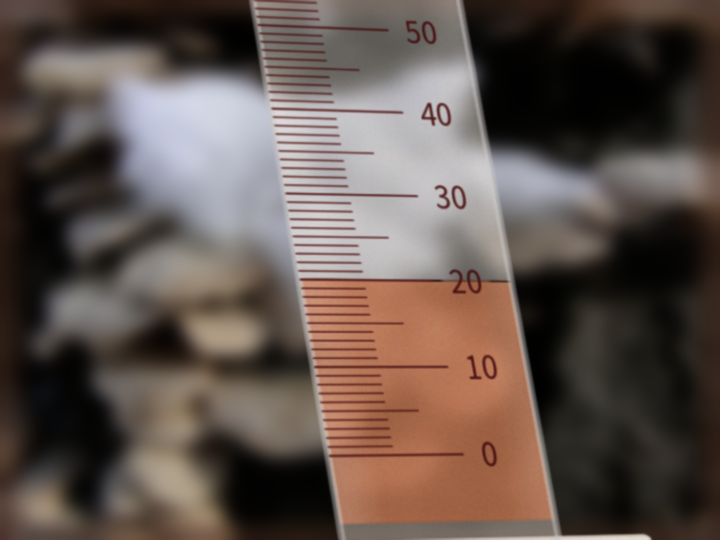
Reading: 20 mL
